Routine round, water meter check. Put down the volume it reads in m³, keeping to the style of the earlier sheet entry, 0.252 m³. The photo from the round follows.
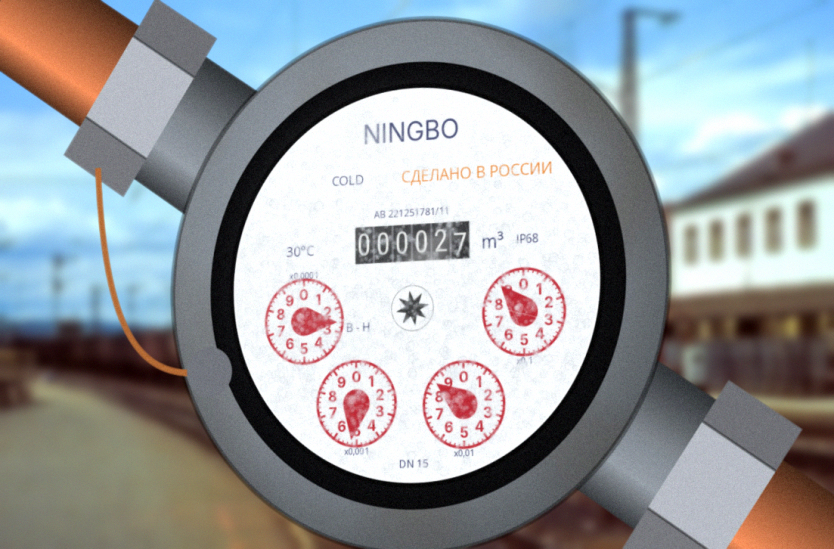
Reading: 26.8852 m³
